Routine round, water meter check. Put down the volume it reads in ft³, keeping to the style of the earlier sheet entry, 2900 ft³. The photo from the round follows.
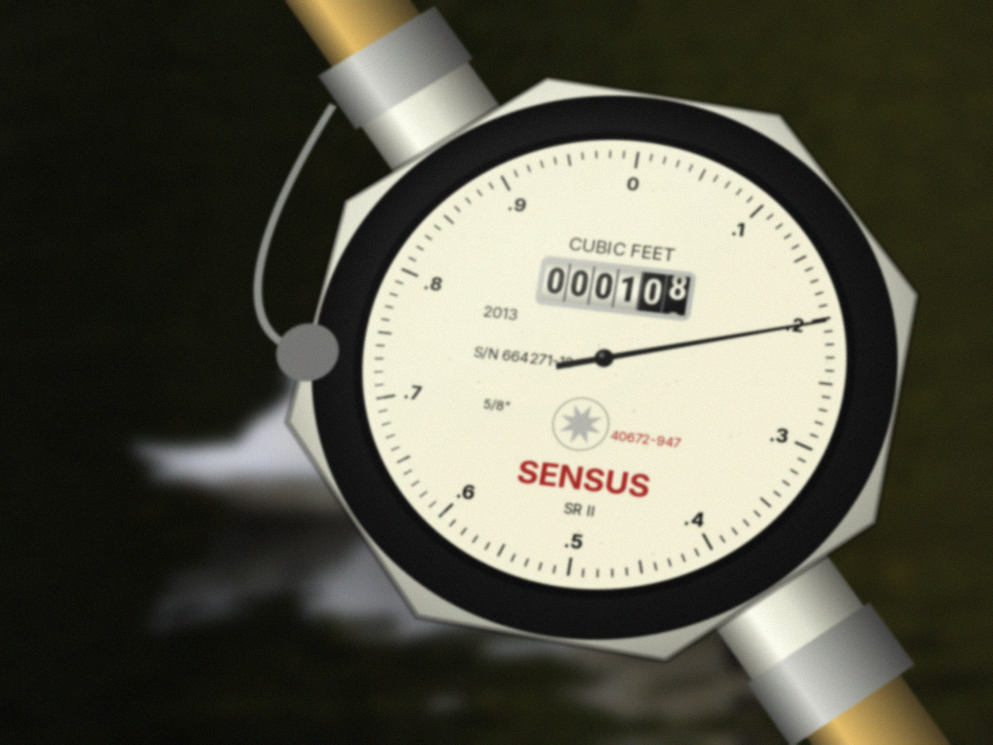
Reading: 108.20 ft³
